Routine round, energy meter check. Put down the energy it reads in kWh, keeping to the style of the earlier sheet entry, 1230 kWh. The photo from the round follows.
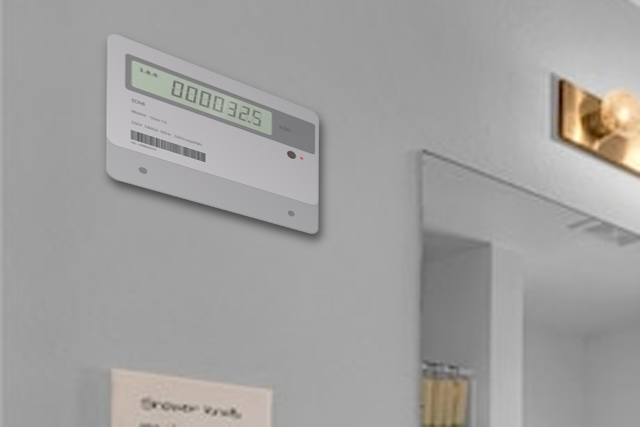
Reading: 32.5 kWh
